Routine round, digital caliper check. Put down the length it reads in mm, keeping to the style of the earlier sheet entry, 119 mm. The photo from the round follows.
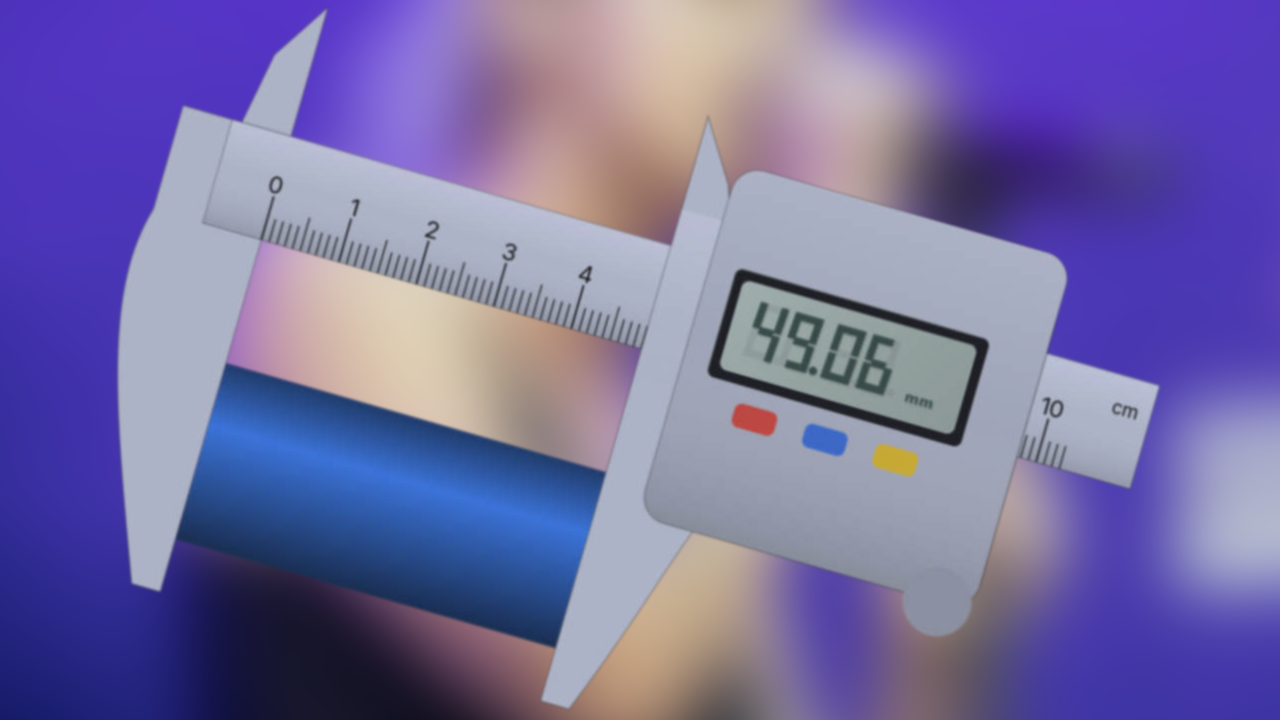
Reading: 49.06 mm
